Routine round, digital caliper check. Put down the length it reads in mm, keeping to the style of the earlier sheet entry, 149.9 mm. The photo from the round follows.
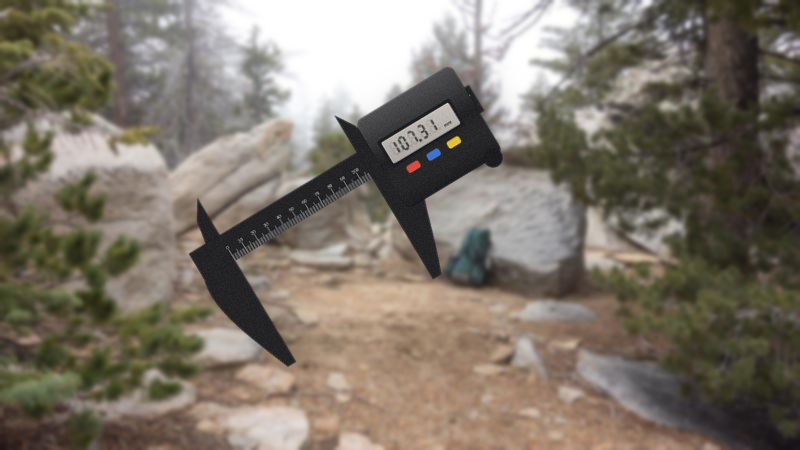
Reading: 107.31 mm
